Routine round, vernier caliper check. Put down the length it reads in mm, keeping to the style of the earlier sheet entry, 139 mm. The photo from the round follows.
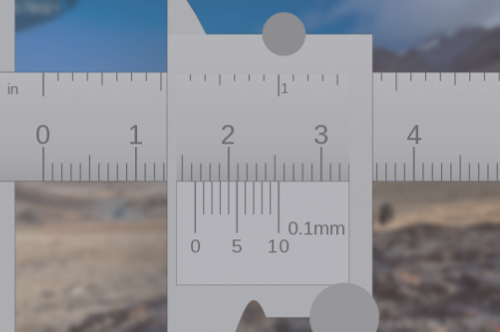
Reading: 16.4 mm
